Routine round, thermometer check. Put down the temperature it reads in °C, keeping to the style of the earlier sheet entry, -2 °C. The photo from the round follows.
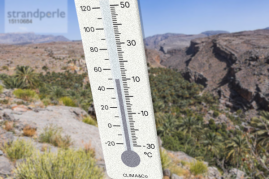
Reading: 10 °C
